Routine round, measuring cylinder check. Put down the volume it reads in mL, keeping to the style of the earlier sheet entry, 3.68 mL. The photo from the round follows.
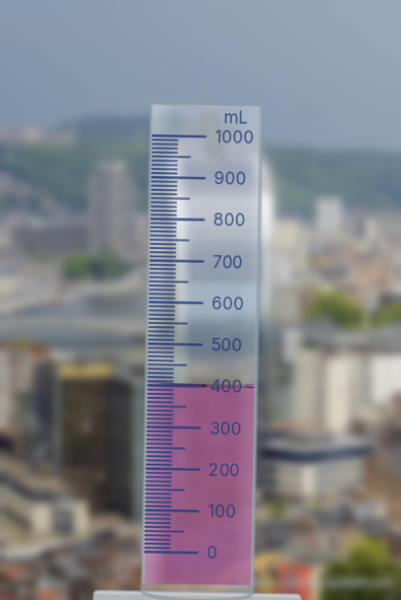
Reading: 400 mL
